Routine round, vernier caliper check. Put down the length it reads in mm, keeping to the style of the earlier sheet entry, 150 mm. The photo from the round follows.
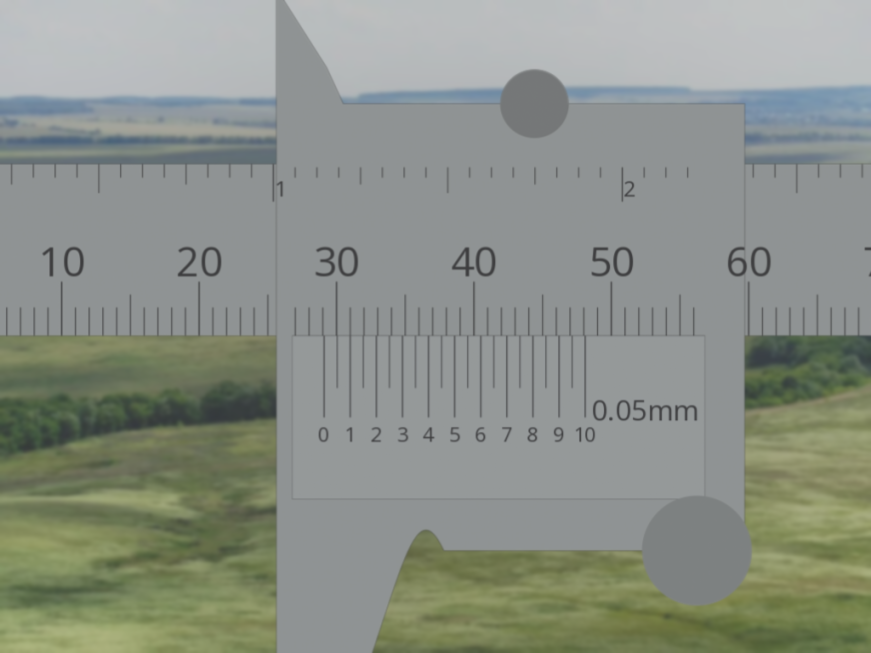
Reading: 29.1 mm
